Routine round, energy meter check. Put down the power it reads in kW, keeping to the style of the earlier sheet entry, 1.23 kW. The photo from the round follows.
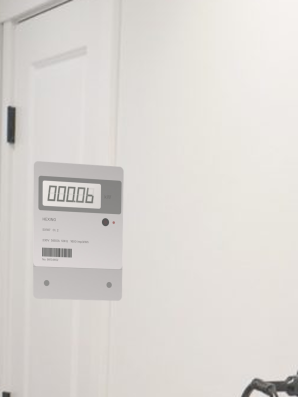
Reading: 0.06 kW
